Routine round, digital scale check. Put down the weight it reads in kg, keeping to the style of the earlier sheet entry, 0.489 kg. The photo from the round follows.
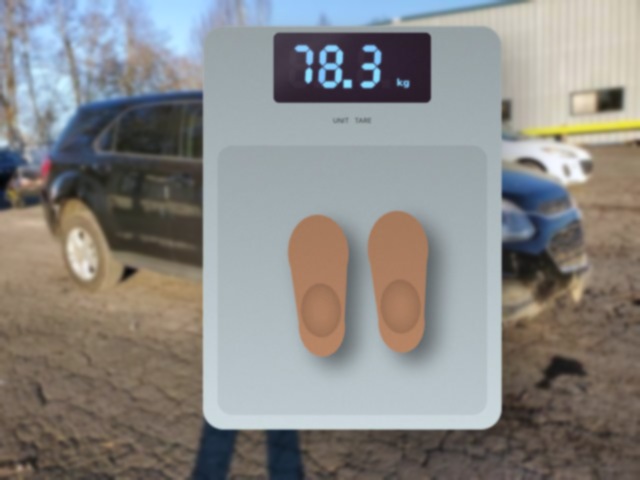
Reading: 78.3 kg
